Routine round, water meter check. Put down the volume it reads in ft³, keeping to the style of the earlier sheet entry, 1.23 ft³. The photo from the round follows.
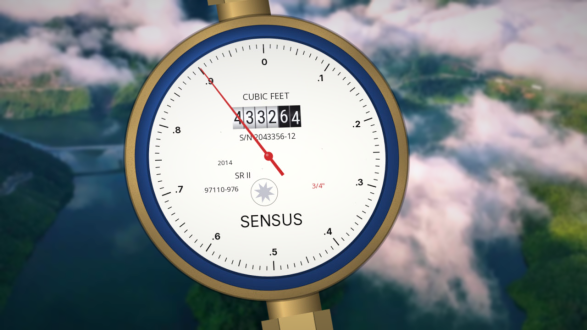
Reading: 433263.90 ft³
